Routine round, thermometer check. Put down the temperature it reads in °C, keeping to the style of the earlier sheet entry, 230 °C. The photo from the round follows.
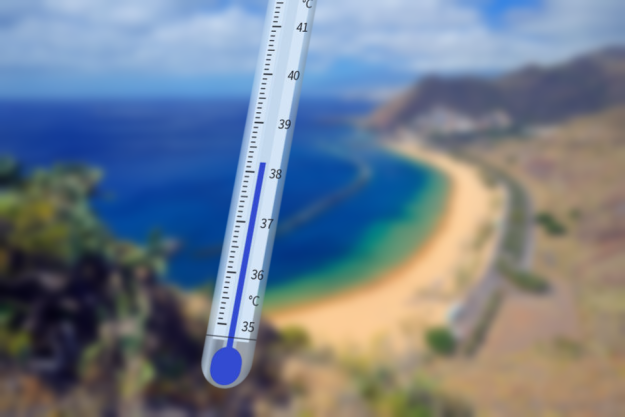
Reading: 38.2 °C
